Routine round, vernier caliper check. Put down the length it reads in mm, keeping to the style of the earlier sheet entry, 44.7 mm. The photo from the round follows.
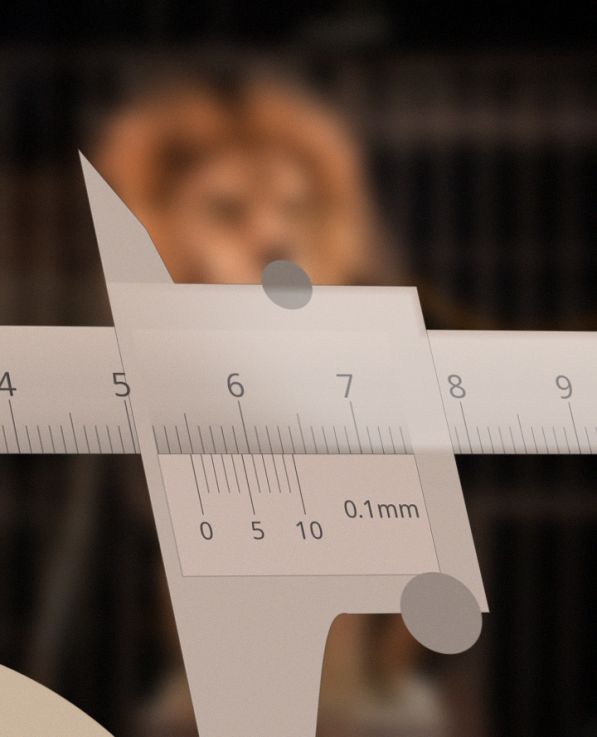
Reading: 54.8 mm
